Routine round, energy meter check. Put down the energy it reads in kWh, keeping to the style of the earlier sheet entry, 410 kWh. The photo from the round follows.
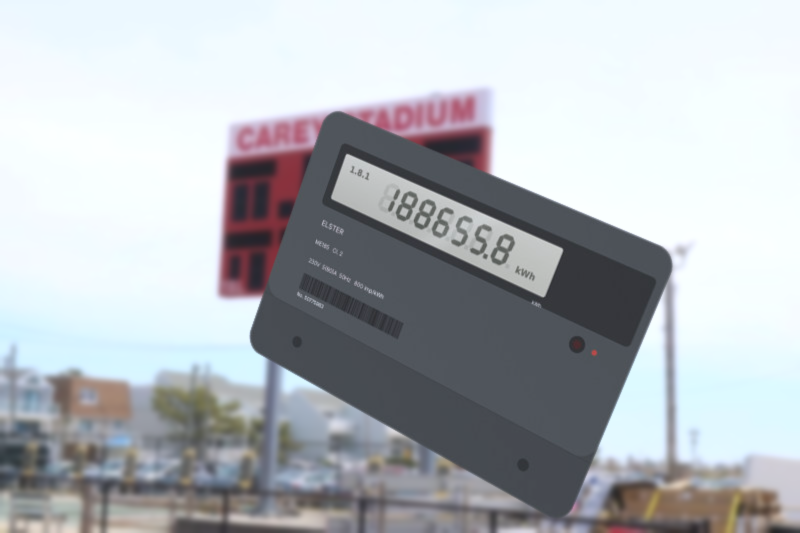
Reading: 188655.8 kWh
